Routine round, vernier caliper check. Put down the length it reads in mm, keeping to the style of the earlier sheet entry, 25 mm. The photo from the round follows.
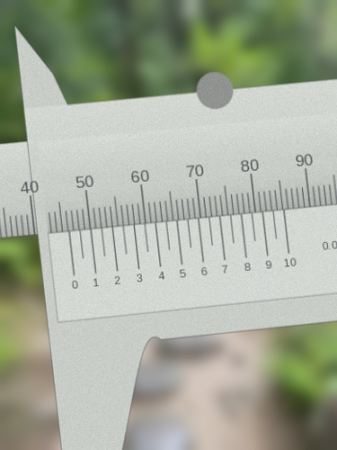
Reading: 46.2 mm
